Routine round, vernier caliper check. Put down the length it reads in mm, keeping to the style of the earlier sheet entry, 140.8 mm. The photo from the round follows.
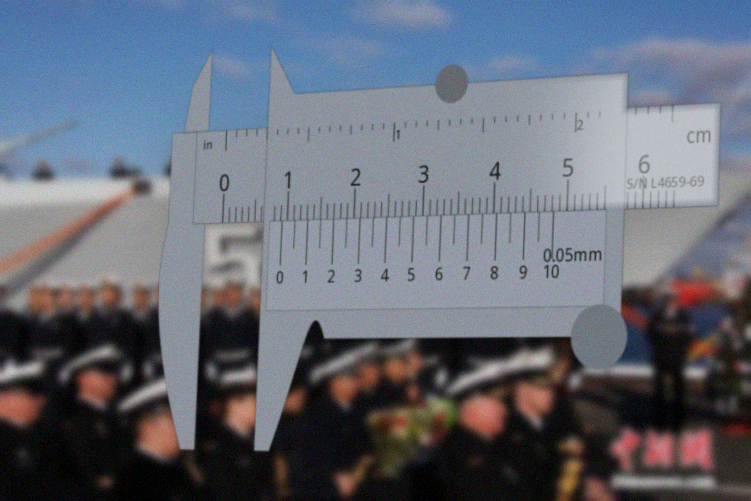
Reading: 9.2 mm
